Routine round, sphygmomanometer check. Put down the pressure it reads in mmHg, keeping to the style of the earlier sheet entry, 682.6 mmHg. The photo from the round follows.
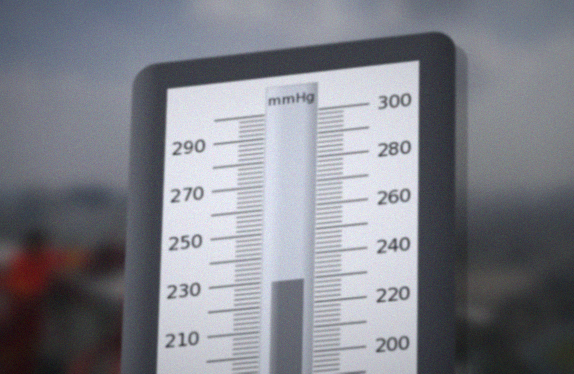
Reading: 230 mmHg
